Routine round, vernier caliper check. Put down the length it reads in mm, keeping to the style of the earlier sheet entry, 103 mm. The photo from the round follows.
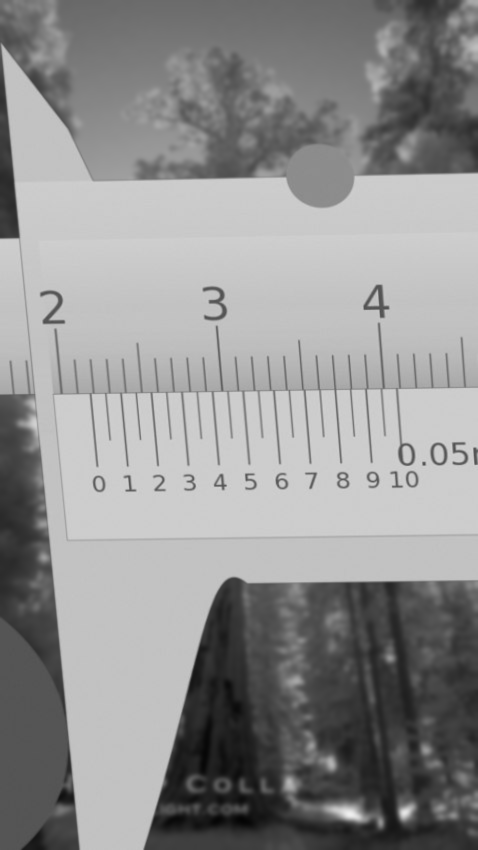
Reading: 21.8 mm
